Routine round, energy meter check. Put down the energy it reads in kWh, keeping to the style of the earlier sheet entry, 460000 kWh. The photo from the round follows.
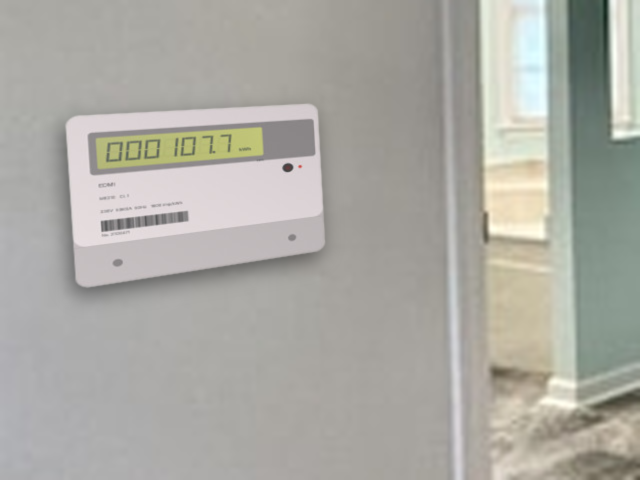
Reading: 107.7 kWh
